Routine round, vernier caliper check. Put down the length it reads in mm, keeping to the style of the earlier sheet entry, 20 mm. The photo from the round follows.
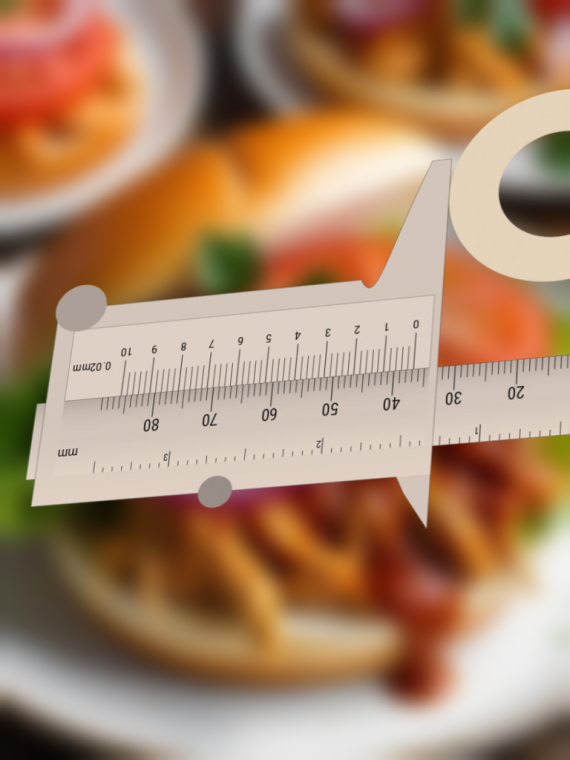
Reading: 36.8 mm
